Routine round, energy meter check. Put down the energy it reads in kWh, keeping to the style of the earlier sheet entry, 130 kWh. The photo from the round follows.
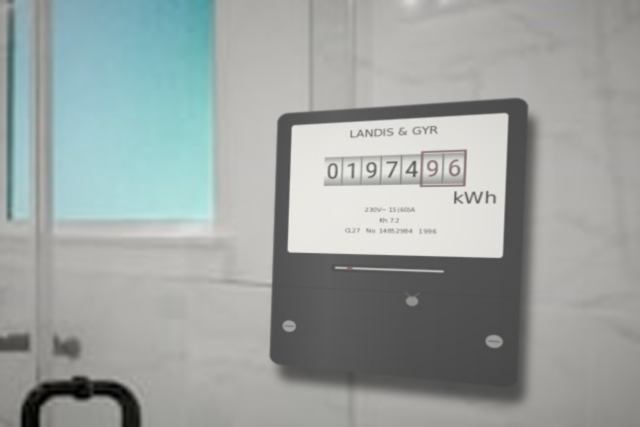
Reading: 1974.96 kWh
